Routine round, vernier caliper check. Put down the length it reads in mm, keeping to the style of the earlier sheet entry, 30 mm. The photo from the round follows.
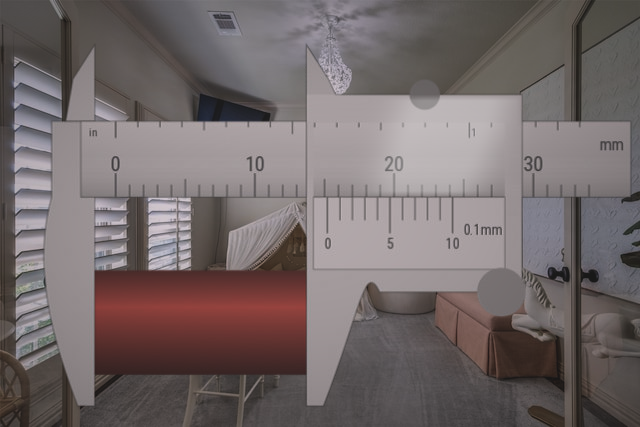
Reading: 15.2 mm
